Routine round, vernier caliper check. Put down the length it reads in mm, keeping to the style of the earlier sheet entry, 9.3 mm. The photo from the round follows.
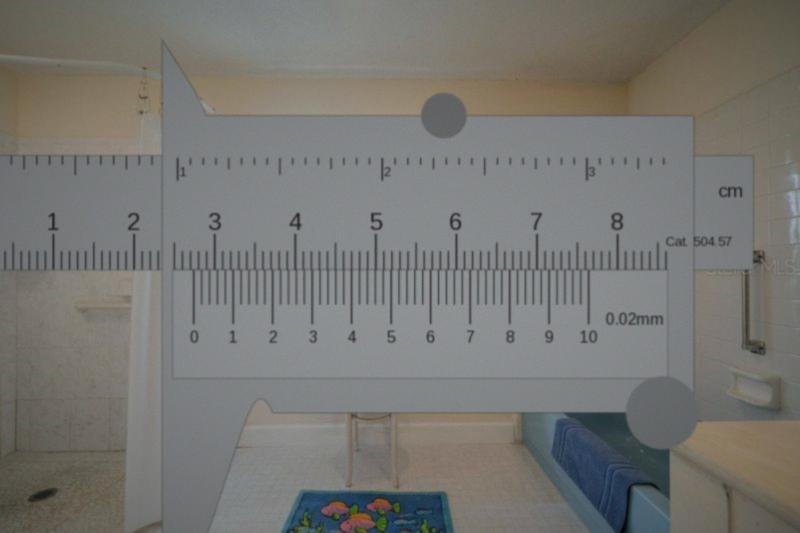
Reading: 27.4 mm
